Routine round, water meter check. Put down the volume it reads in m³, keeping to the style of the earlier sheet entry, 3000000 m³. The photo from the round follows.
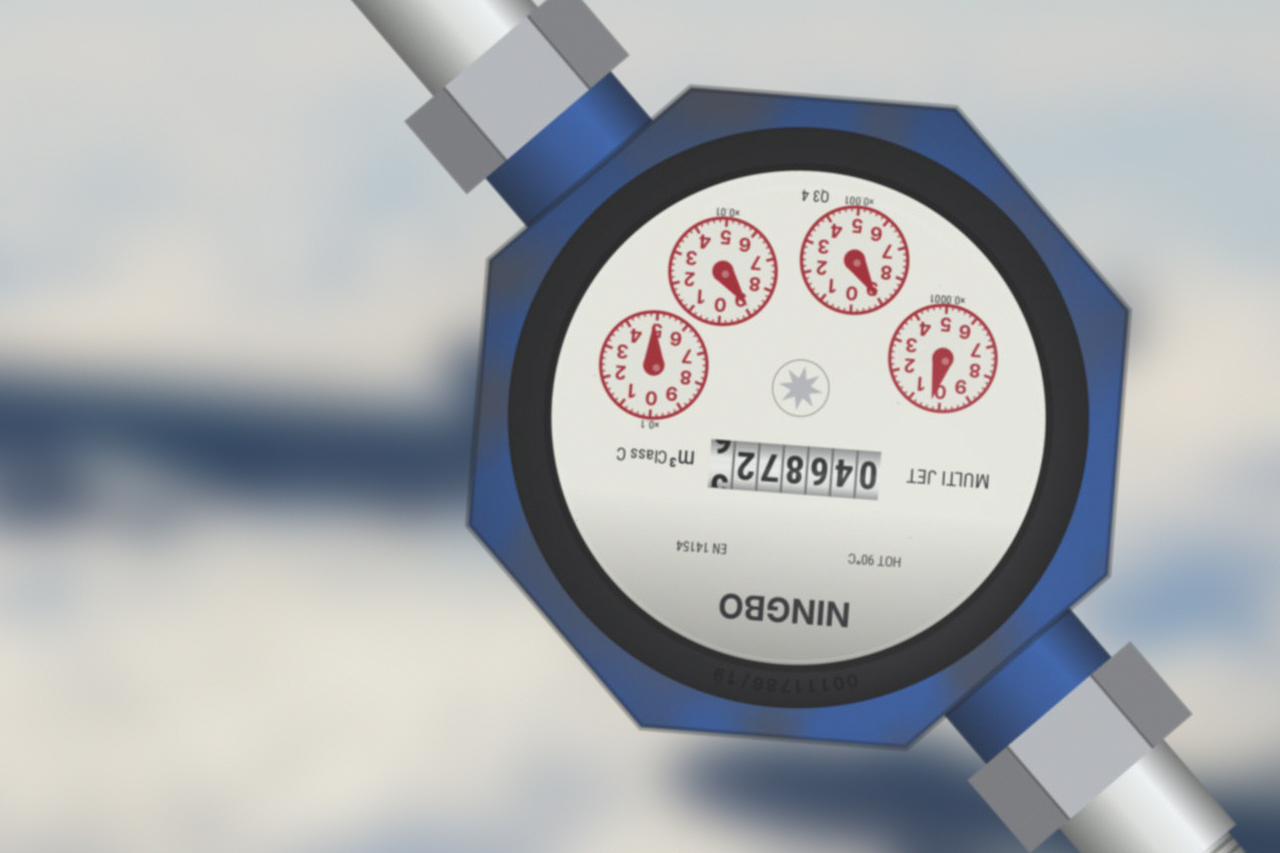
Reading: 468725.4890 m³
